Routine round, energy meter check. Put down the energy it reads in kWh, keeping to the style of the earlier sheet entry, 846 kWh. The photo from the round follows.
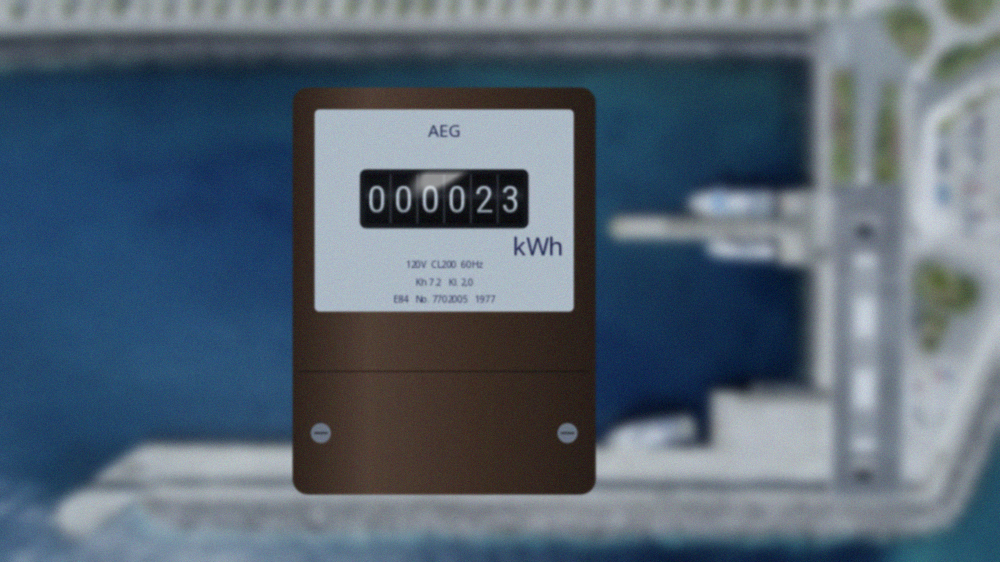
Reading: 23 kWh
